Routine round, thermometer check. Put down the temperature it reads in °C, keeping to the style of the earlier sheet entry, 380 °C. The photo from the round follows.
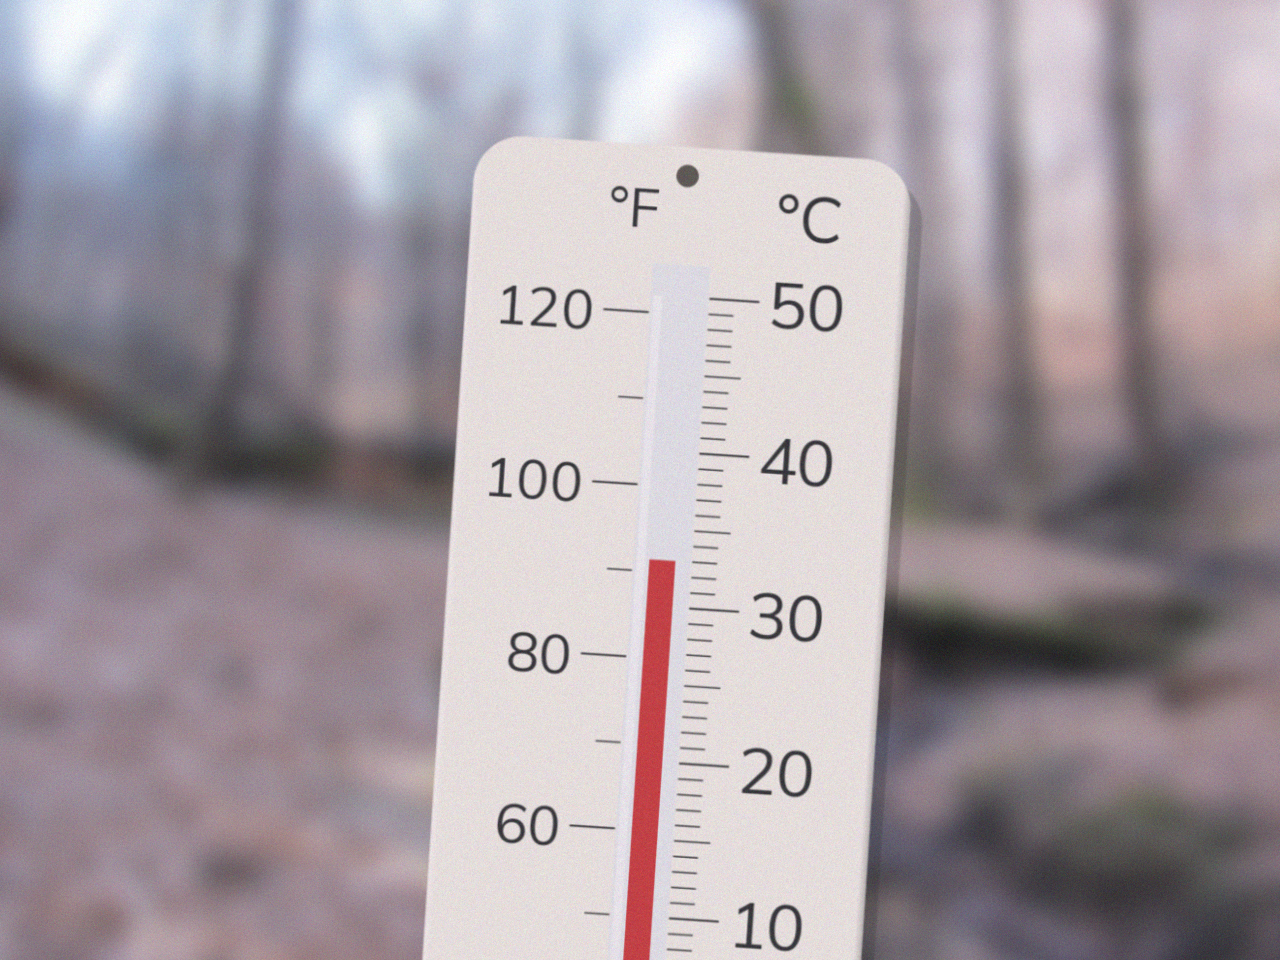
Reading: 33 °C
